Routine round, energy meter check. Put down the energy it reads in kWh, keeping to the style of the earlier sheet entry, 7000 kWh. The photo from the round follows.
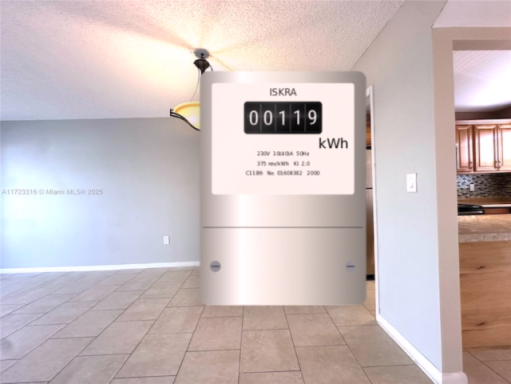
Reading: 119 kWh
